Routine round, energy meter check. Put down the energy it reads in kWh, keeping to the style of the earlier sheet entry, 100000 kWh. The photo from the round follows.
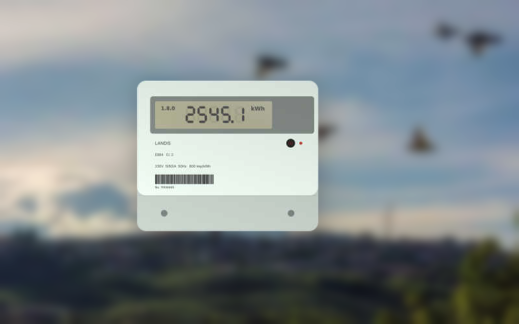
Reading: 2545.1 kWh
